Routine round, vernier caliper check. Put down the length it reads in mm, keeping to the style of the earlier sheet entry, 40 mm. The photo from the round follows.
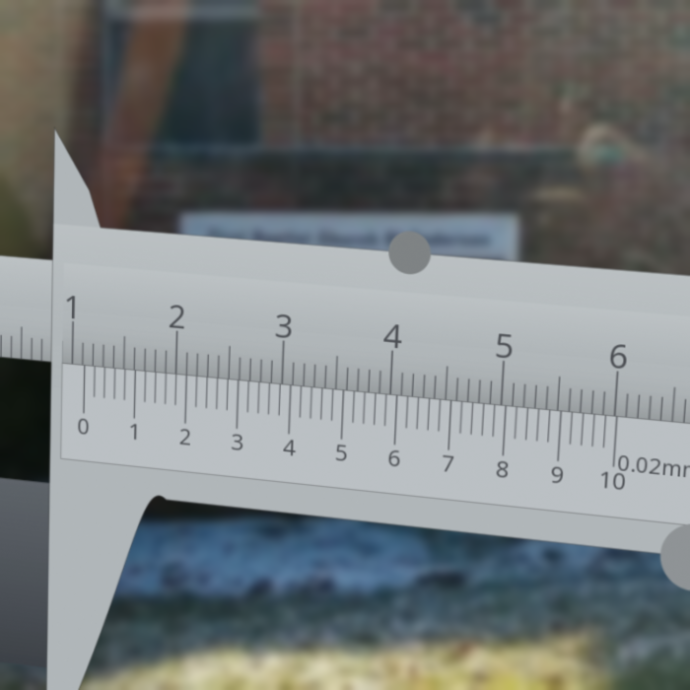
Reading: 11.2 mm
